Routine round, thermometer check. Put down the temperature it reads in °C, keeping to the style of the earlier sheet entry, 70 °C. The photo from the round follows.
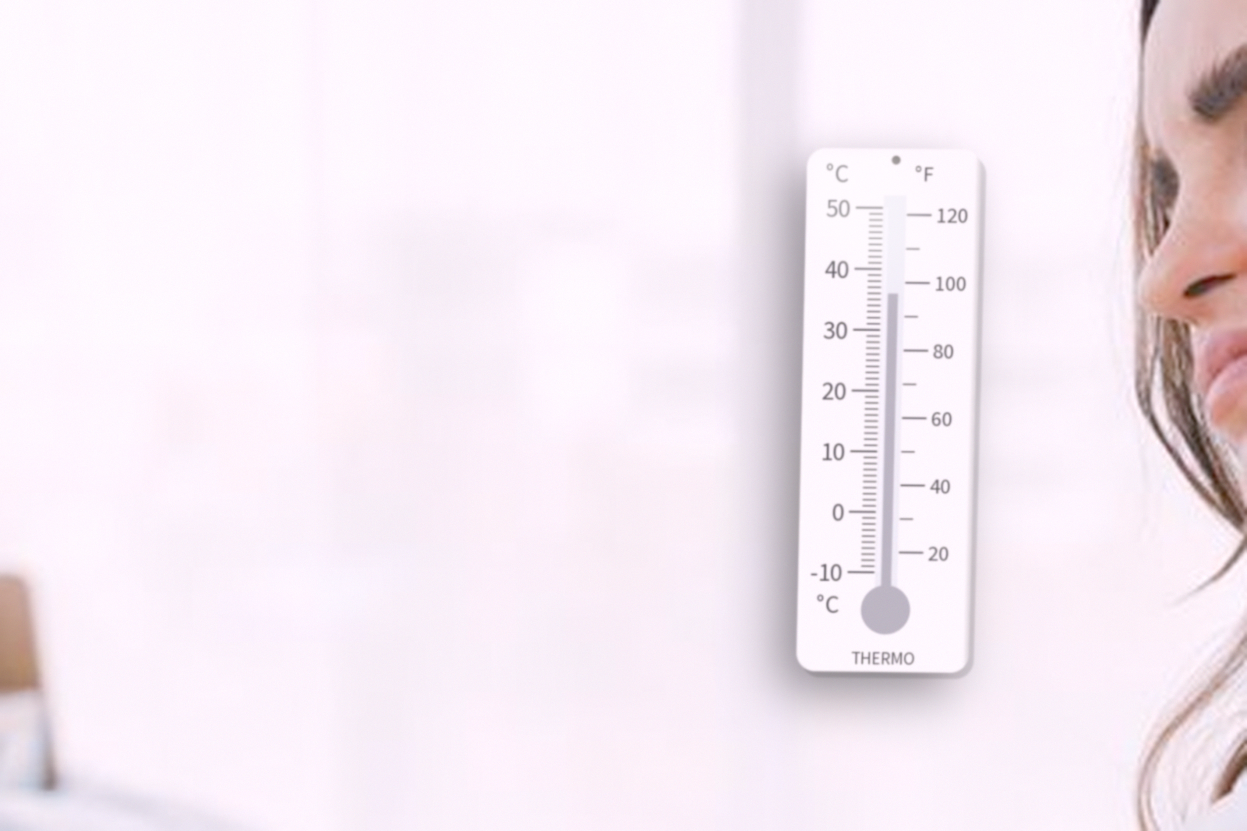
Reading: 36 °C
